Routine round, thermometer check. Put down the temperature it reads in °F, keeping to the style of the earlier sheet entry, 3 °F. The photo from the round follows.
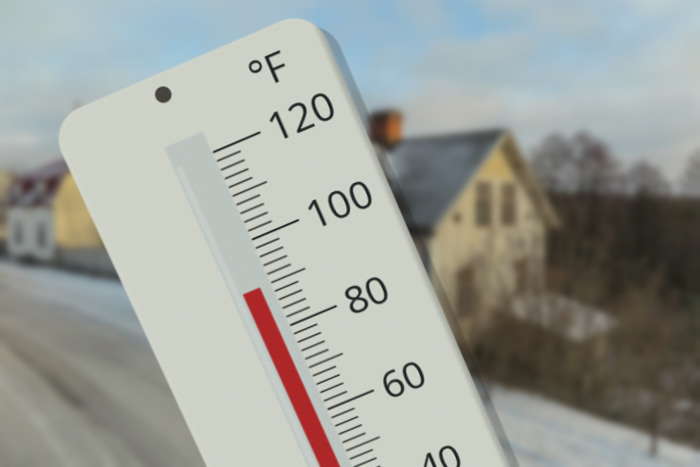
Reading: 90 °F
